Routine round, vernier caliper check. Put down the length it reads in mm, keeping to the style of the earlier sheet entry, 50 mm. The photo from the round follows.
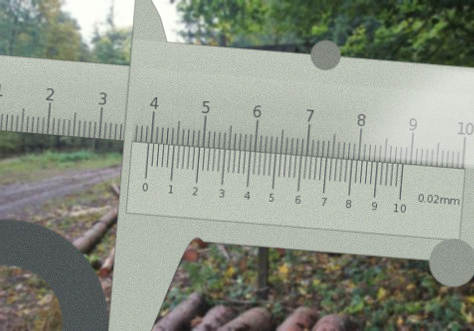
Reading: 39.5 mm
